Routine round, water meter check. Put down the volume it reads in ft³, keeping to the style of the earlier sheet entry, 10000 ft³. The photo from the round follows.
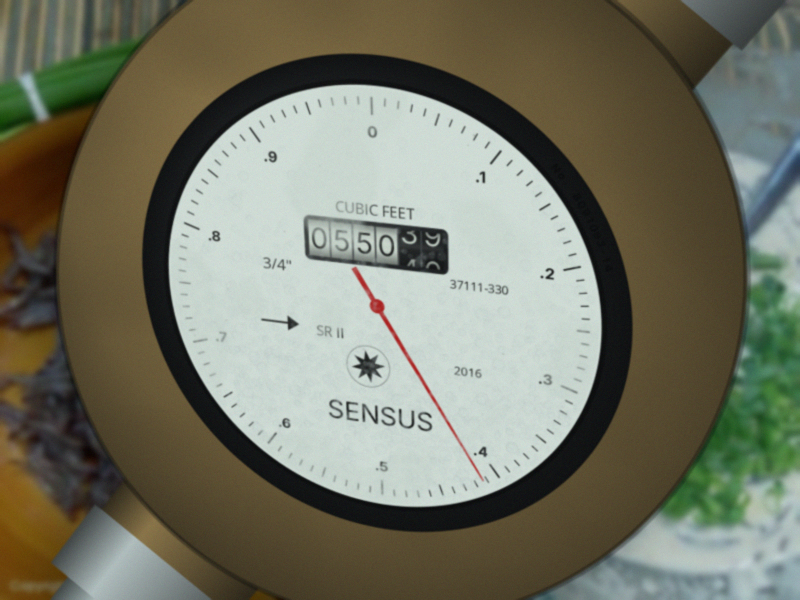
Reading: 55039.41 ft³
